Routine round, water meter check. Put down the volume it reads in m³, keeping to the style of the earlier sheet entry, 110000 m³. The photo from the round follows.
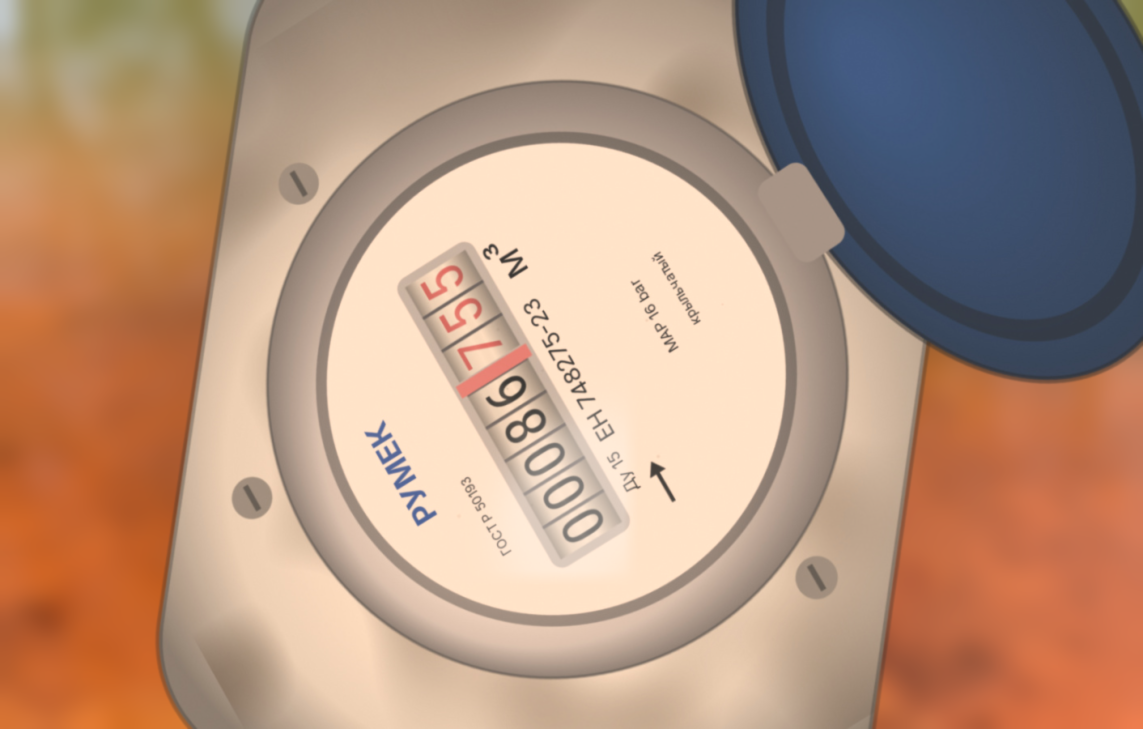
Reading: 86.755 m³
